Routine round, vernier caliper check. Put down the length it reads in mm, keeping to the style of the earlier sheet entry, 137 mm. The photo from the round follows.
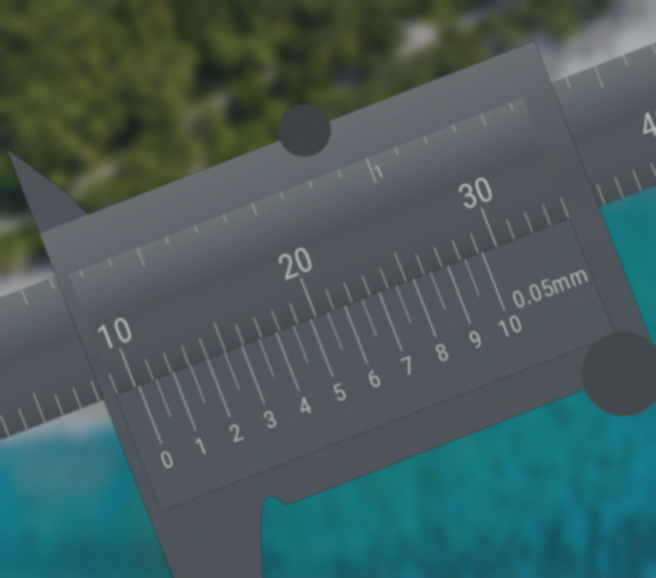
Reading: 10.2 mm
